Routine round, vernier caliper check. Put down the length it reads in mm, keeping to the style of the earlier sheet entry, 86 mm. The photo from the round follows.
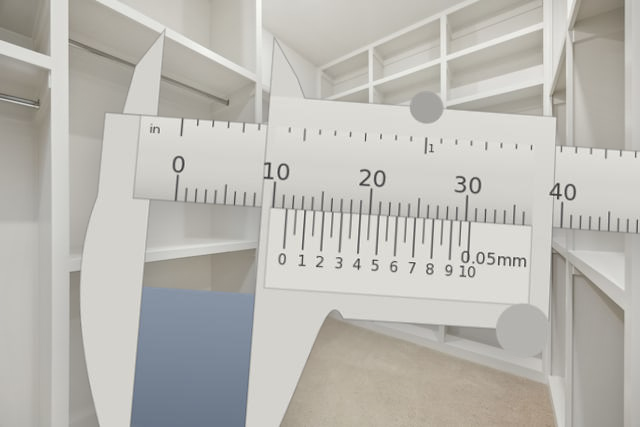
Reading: 11.4 mm
